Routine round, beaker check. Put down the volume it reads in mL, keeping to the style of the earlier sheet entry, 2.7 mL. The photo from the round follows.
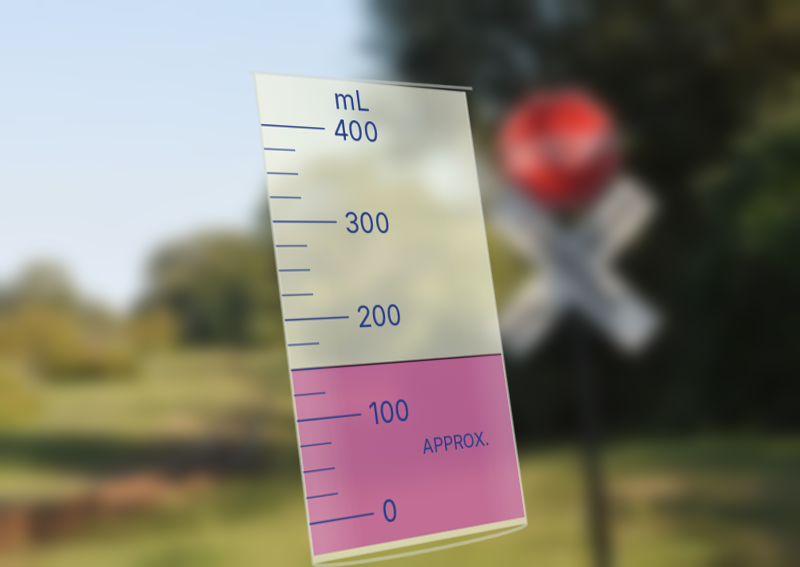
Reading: 150 mL
